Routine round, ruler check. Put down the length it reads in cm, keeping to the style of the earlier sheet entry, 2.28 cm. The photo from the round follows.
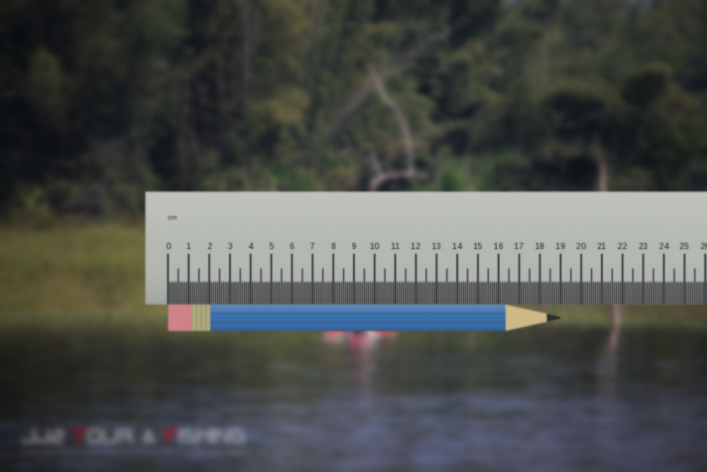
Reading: 19 cm
